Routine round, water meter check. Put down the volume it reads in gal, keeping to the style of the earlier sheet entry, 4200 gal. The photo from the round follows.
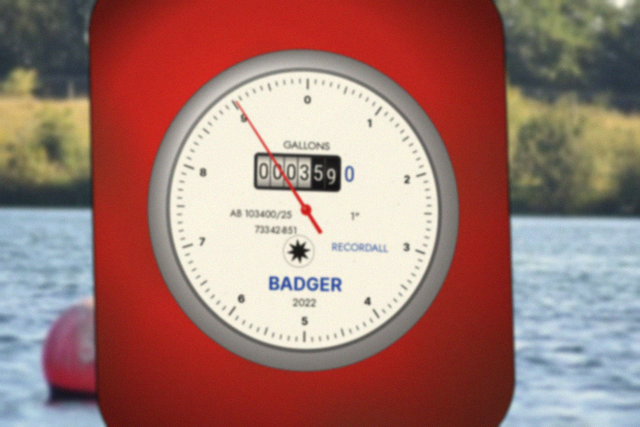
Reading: 3589.0 gal
